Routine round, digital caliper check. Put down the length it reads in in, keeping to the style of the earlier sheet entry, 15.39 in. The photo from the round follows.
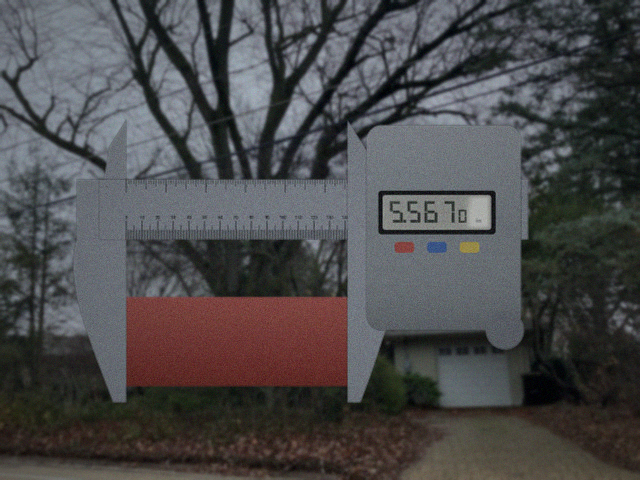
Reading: 5.5670 in
